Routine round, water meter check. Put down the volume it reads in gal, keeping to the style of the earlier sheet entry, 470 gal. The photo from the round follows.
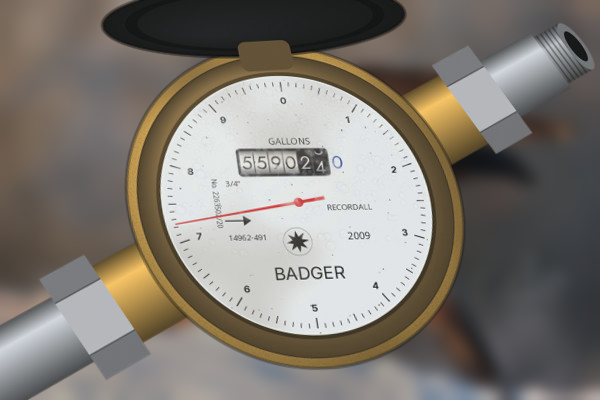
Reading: 5590237.2 gal
